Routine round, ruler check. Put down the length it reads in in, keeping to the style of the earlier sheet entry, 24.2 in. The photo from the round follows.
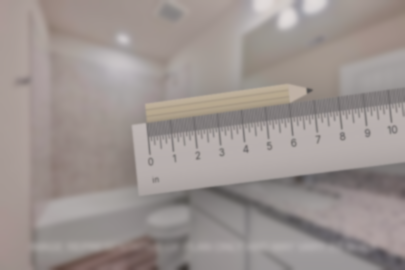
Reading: 7 in
